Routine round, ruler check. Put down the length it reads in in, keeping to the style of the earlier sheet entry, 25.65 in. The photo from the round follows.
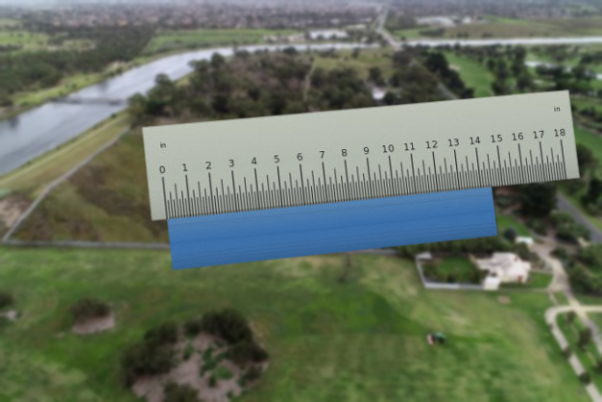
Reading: 14.5 in
